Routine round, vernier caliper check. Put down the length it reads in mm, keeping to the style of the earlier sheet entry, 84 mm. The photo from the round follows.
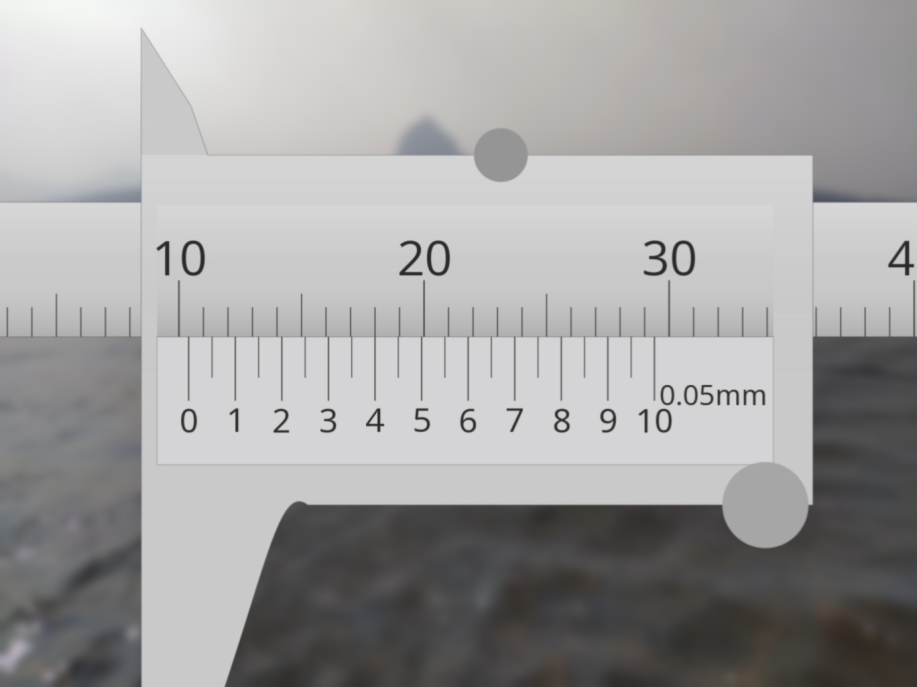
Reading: 10.40 mm
